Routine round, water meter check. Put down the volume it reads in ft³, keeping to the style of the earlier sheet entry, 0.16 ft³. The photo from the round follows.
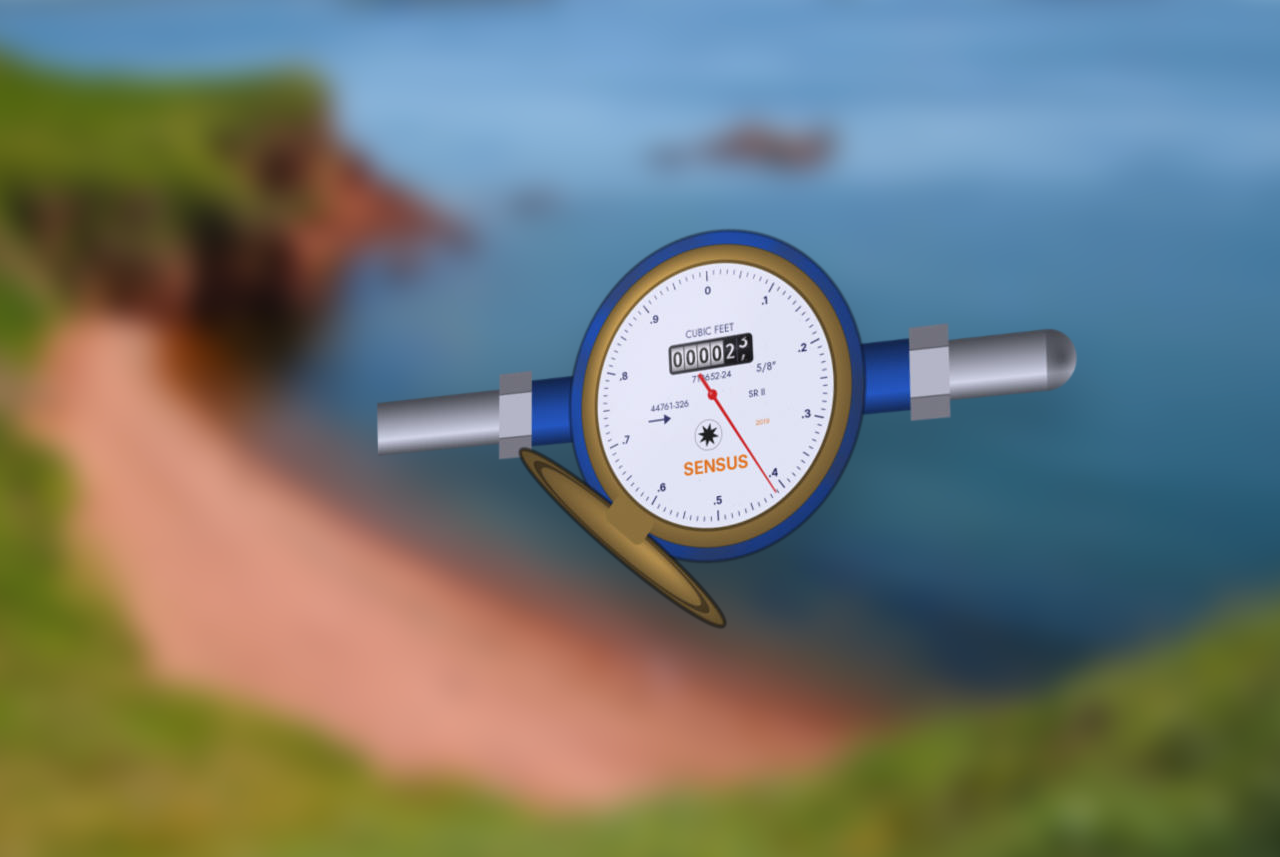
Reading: 23.41 ft³
